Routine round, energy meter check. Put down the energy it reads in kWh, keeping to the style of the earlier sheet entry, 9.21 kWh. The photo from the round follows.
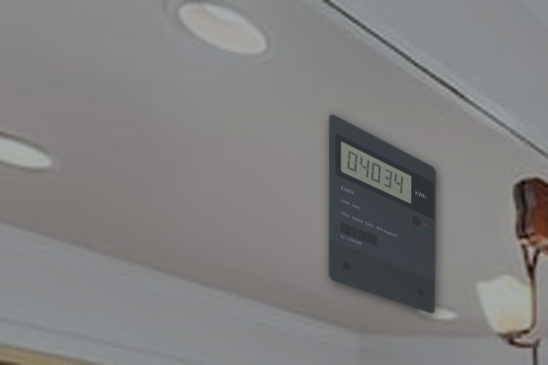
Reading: 4034 kWh
